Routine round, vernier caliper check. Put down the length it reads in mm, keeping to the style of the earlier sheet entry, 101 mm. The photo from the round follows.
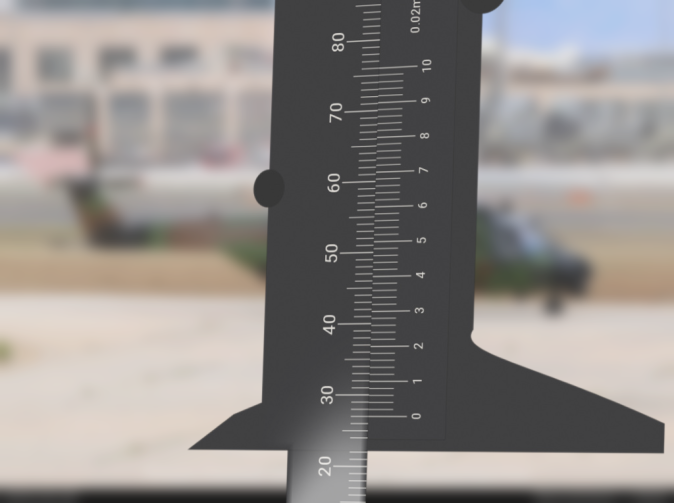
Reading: 27.0 mm
